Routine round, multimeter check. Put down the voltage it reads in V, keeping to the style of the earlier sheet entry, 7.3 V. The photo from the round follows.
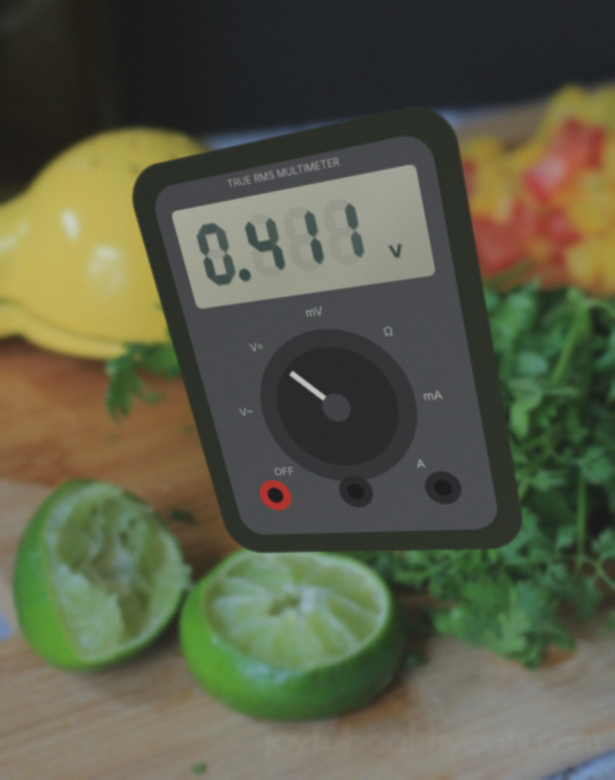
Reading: 0.411 V
